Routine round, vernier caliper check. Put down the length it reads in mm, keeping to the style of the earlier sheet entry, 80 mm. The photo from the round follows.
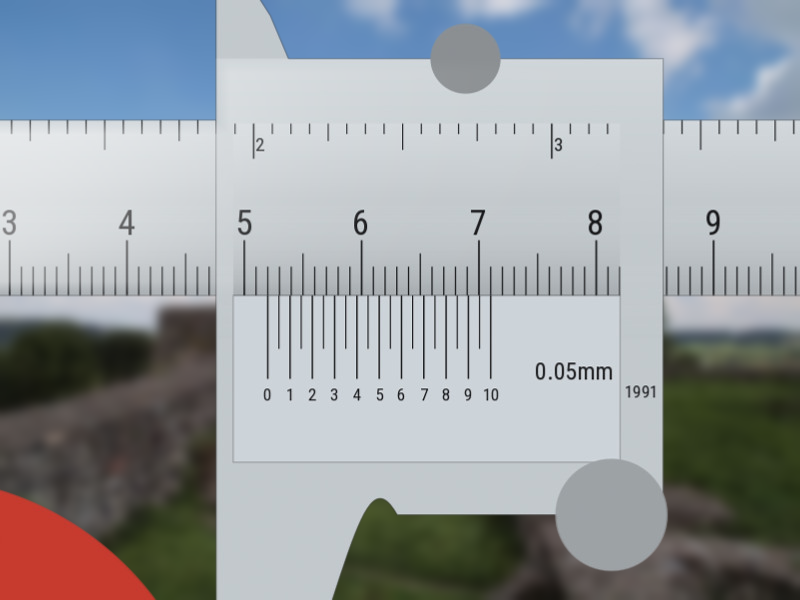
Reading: 52.0 mm
